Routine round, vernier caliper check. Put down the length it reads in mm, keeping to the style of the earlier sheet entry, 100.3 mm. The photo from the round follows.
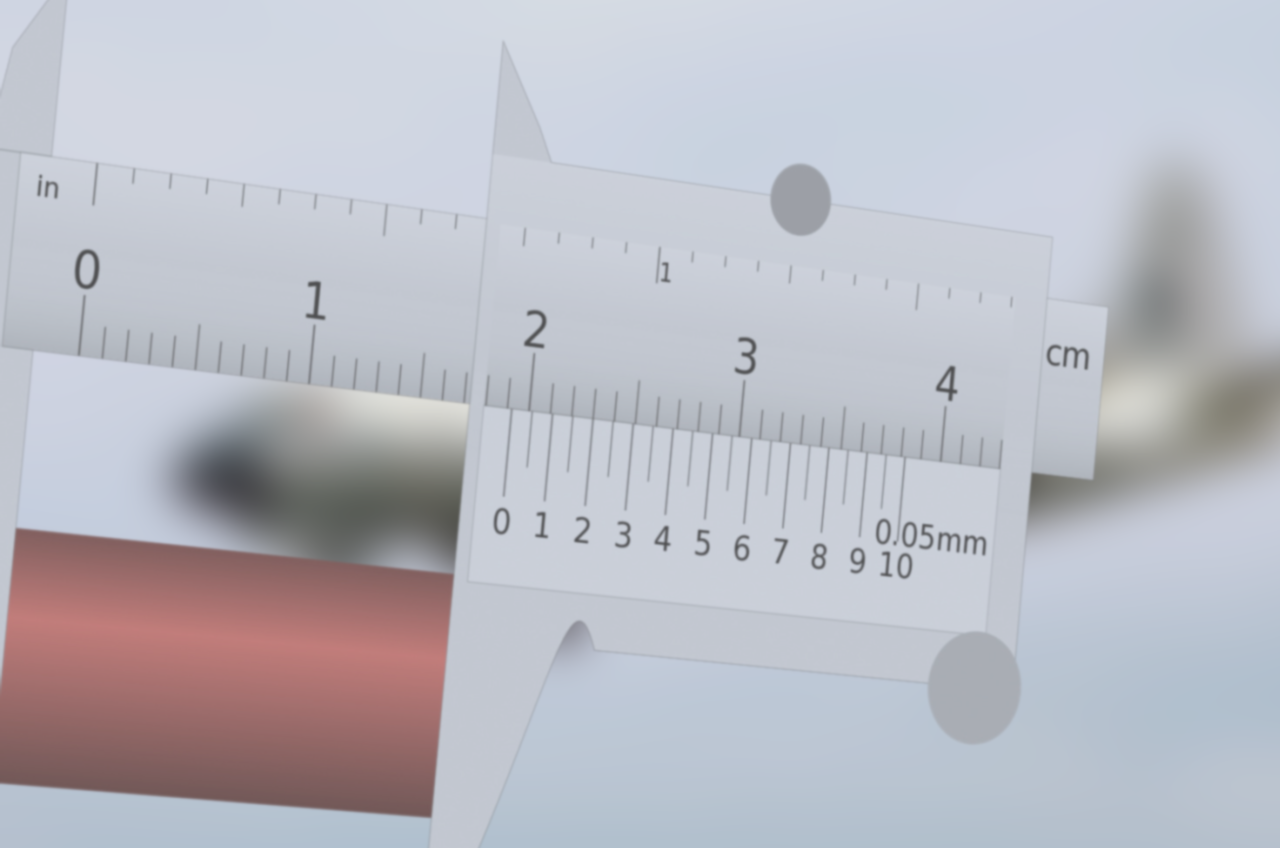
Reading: 19.2 mm
